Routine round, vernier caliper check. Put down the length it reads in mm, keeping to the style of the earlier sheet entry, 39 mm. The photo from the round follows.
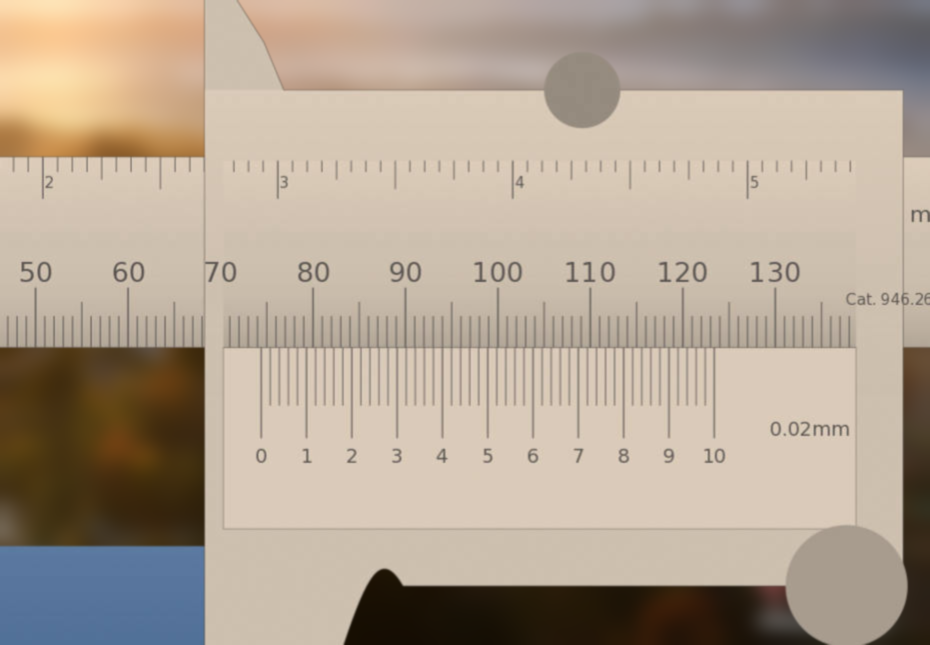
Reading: 74.4 mm
